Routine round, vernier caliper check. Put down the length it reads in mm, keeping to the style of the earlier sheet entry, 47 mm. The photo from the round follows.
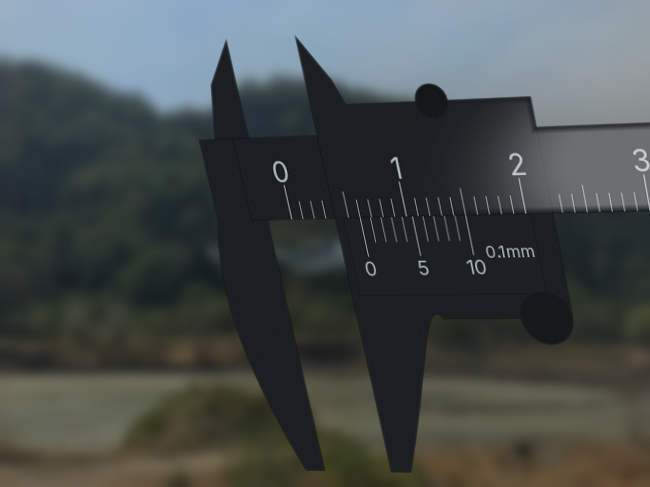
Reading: 6.0 mm
